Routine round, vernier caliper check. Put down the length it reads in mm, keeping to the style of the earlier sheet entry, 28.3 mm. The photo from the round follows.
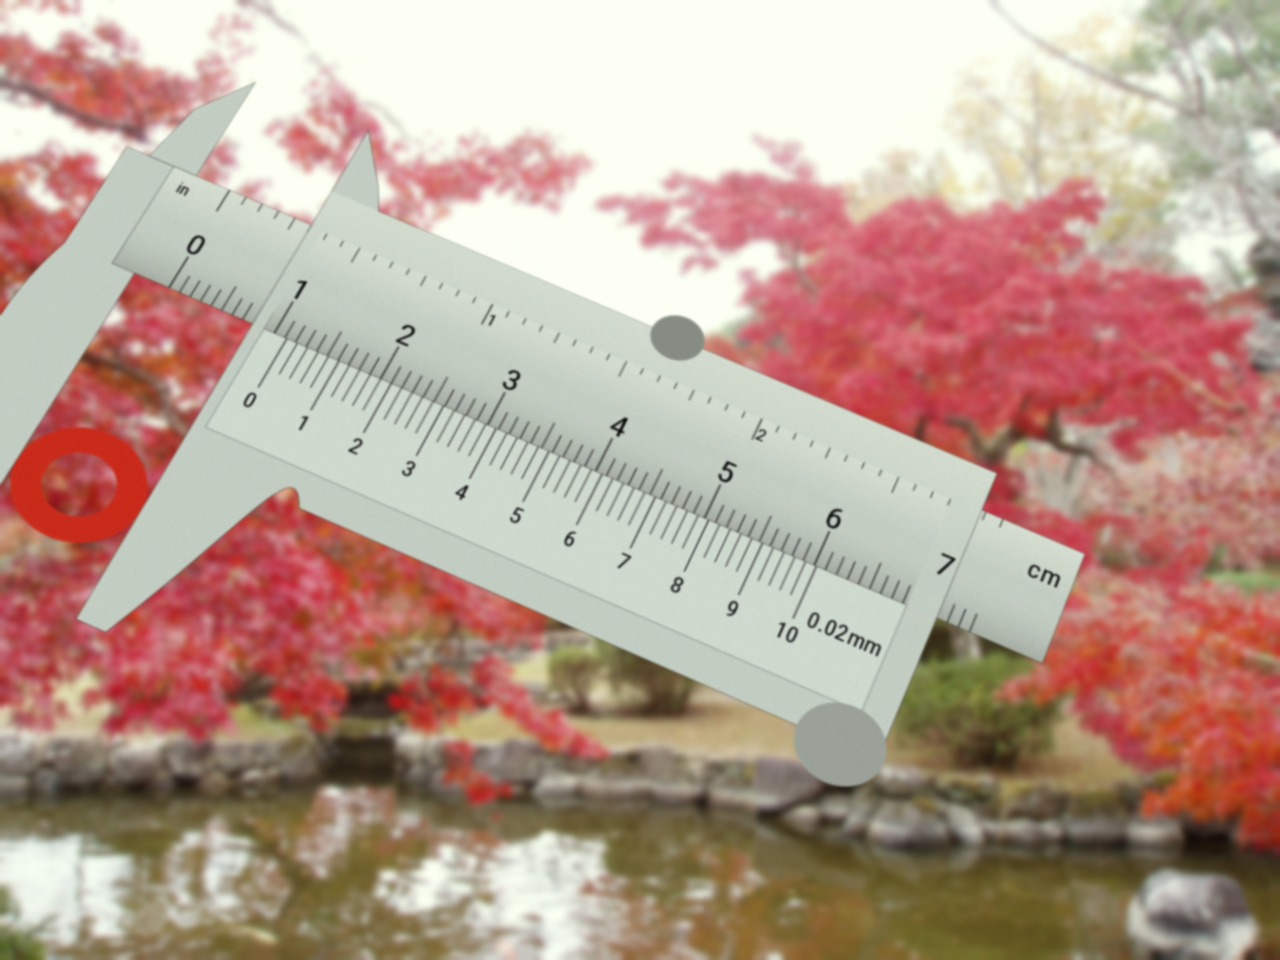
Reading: 11.2 mm
